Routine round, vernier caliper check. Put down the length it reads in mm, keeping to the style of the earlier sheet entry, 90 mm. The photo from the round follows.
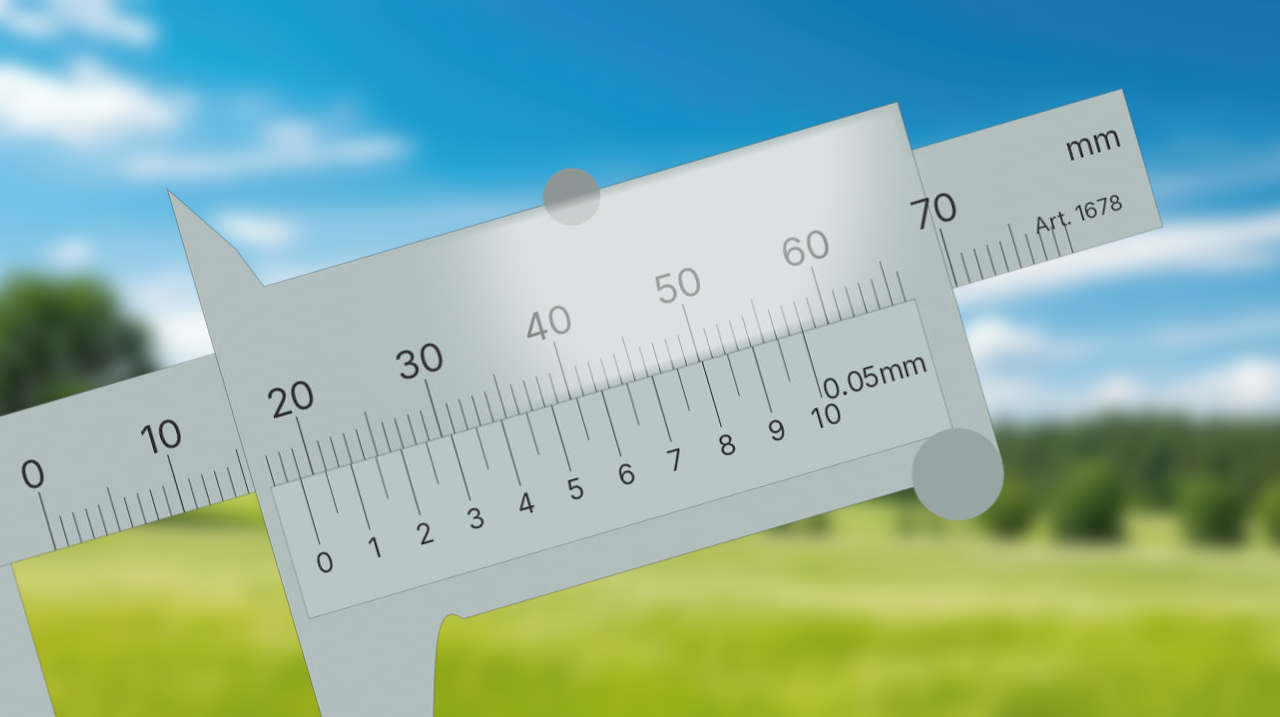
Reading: 19.0 mm
